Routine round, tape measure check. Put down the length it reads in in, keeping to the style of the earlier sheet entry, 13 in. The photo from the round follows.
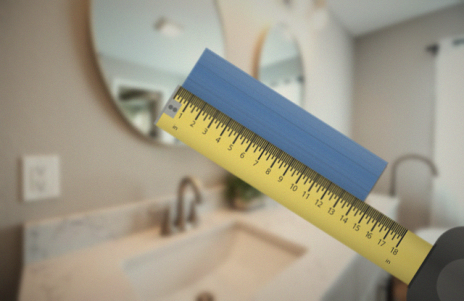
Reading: 14.5 in
